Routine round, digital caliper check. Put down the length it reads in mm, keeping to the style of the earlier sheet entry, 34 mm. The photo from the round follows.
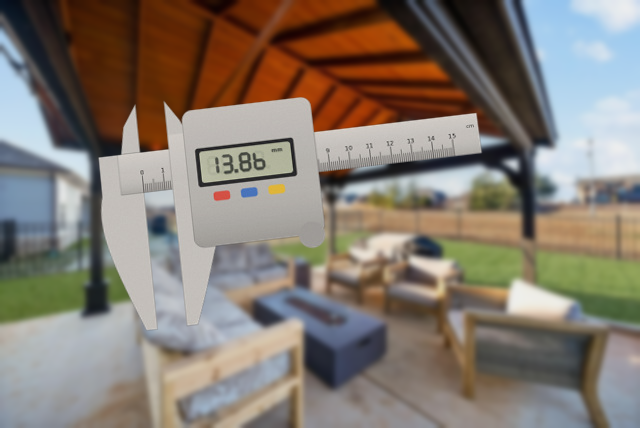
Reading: 13.86 mm
